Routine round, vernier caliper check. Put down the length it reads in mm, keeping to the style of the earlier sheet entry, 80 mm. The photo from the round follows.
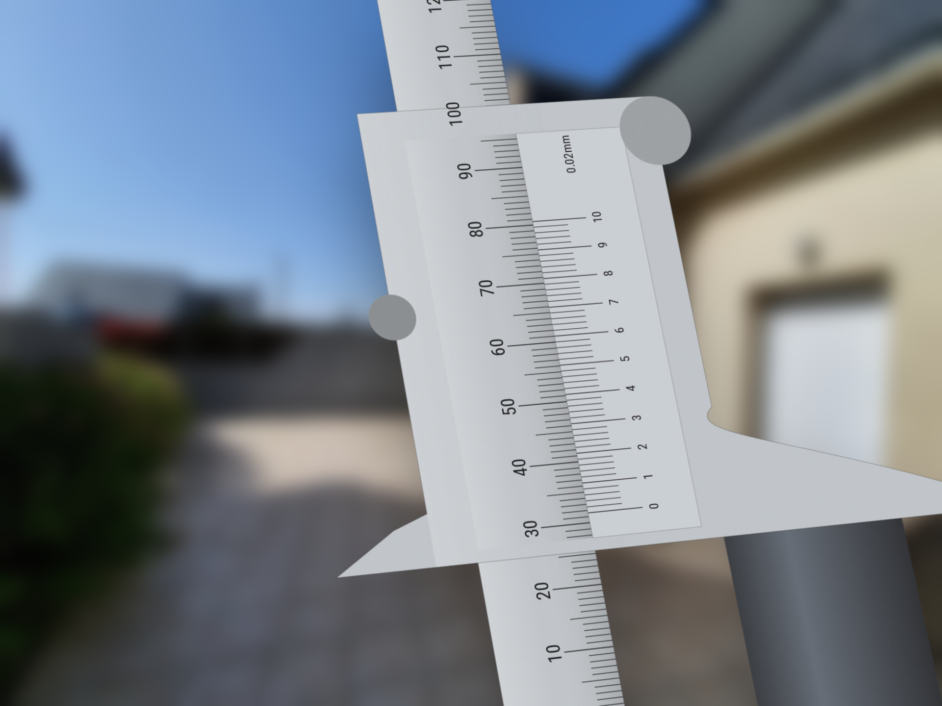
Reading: 31.6 mm
